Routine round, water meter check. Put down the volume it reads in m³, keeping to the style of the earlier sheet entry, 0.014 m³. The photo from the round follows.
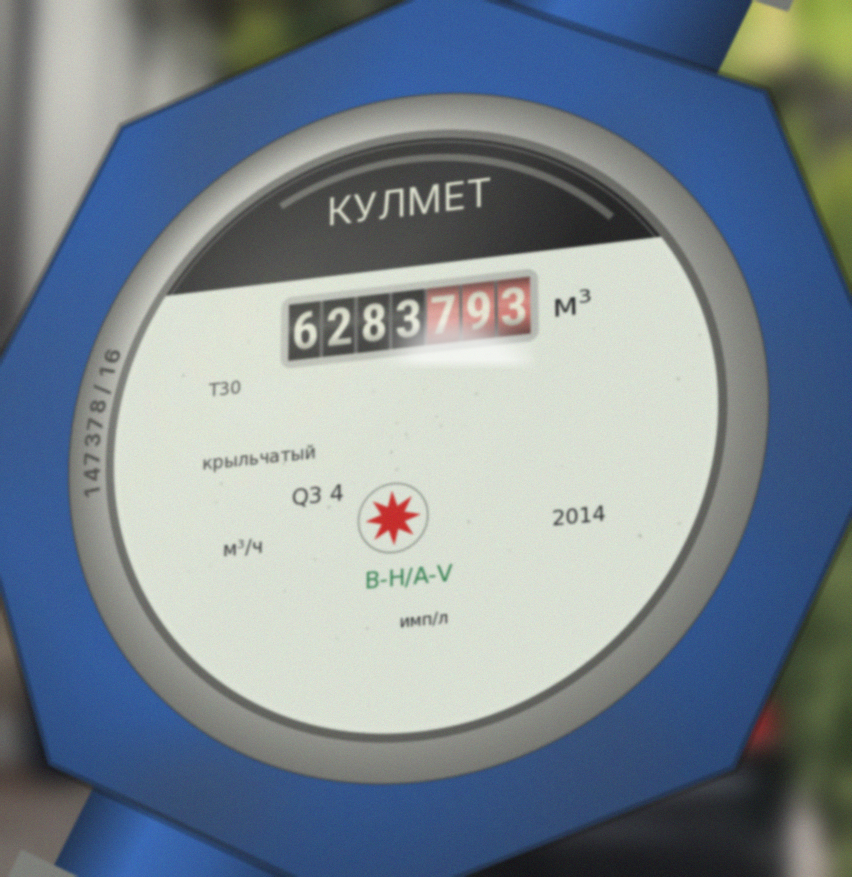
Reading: 6283.793 m³
